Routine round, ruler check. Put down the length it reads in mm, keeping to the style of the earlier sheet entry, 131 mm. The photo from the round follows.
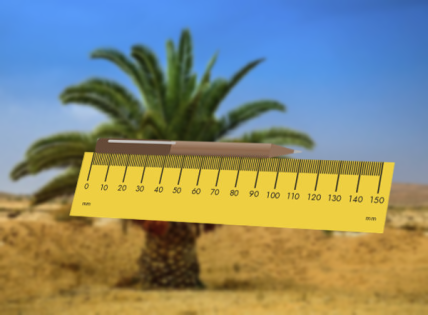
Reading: 110 mm
